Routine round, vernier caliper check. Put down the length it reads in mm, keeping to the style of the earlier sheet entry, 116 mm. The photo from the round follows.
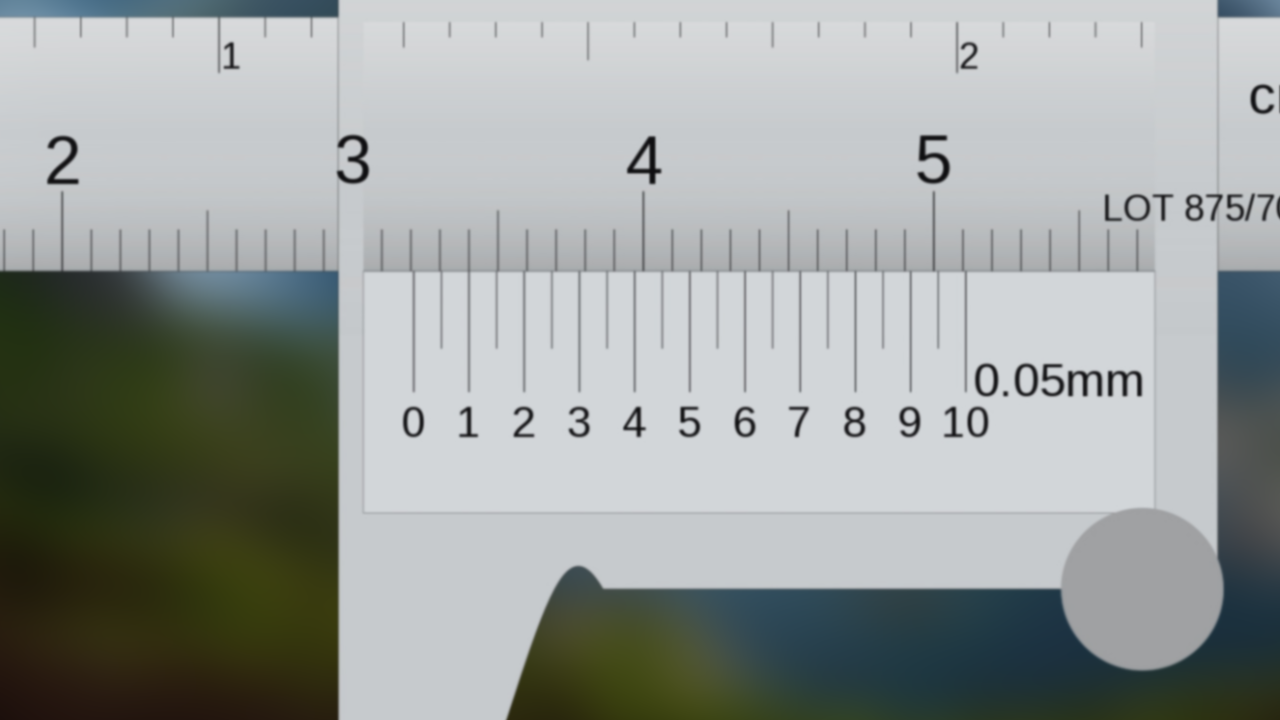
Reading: 32.1 mm
